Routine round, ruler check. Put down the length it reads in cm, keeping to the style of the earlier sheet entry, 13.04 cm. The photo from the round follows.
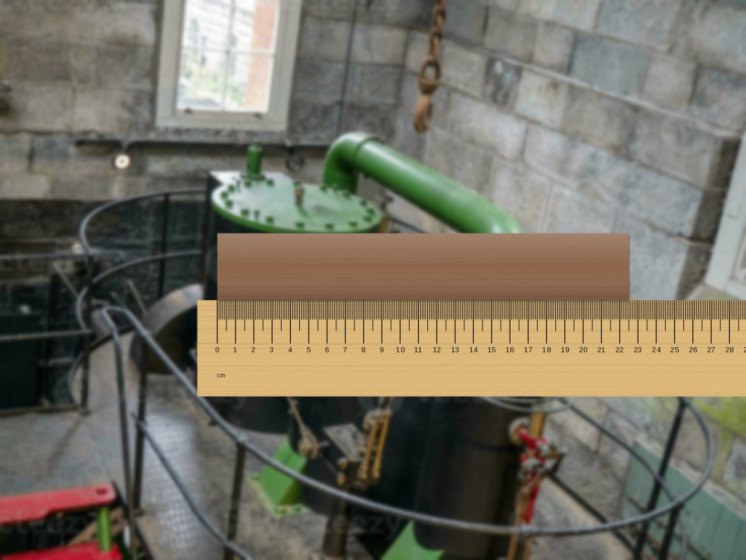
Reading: 22.5 cm
